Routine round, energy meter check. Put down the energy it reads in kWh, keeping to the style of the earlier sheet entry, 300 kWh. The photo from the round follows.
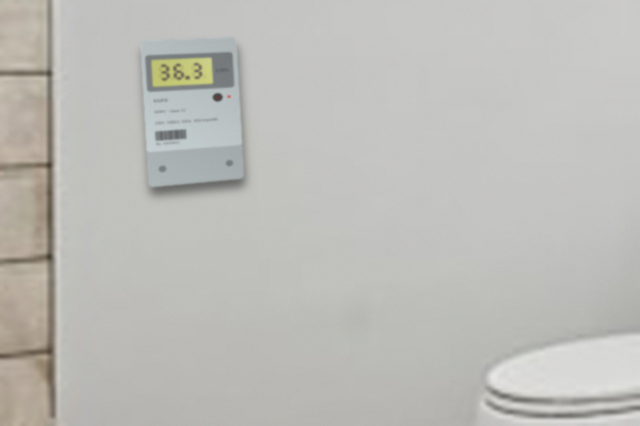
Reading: 36.3 kWh
